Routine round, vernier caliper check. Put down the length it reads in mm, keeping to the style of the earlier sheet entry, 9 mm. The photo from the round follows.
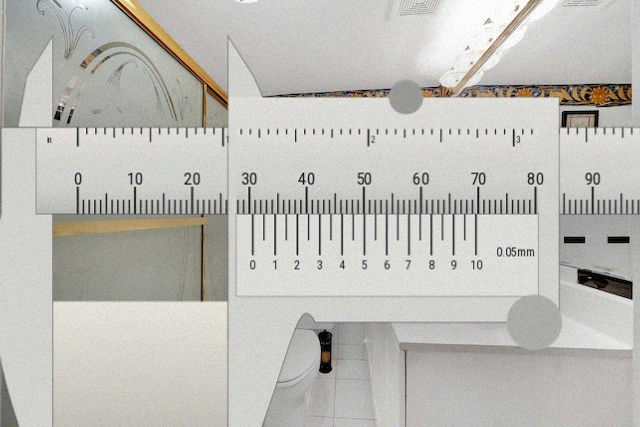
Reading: 30.6 mm
